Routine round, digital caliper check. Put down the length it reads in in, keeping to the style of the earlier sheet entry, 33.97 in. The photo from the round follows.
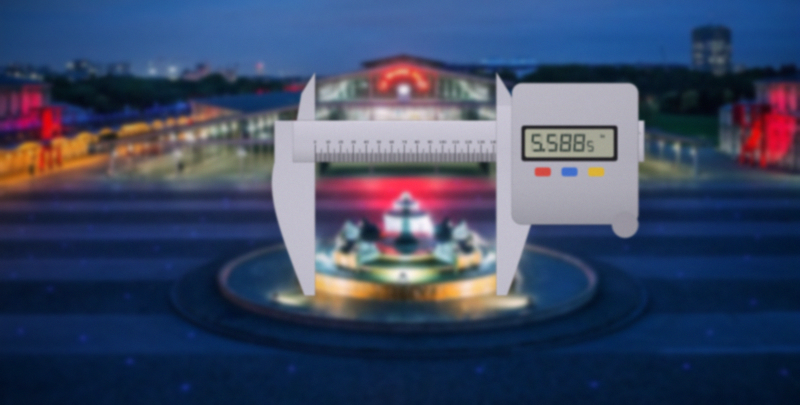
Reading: 5.5885 in
